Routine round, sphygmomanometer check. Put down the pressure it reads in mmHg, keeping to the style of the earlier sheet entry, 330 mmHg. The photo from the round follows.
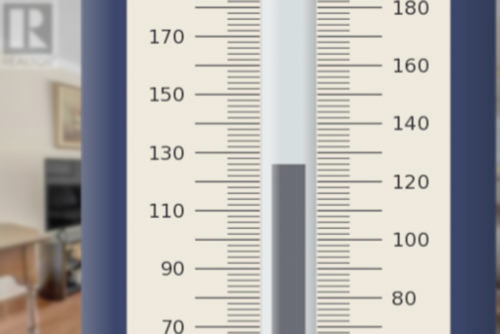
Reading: 126 mmHg
